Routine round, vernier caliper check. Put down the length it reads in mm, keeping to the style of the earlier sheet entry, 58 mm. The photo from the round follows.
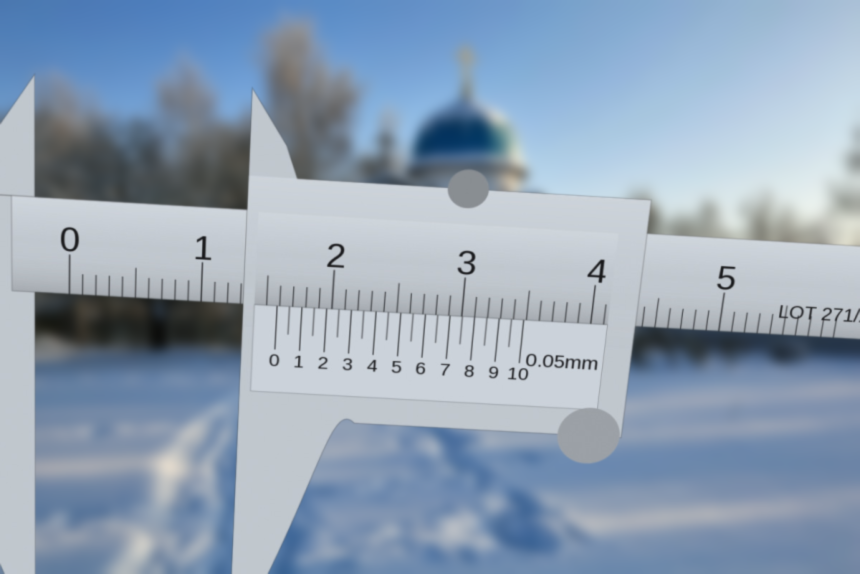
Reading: 15.8 mm
